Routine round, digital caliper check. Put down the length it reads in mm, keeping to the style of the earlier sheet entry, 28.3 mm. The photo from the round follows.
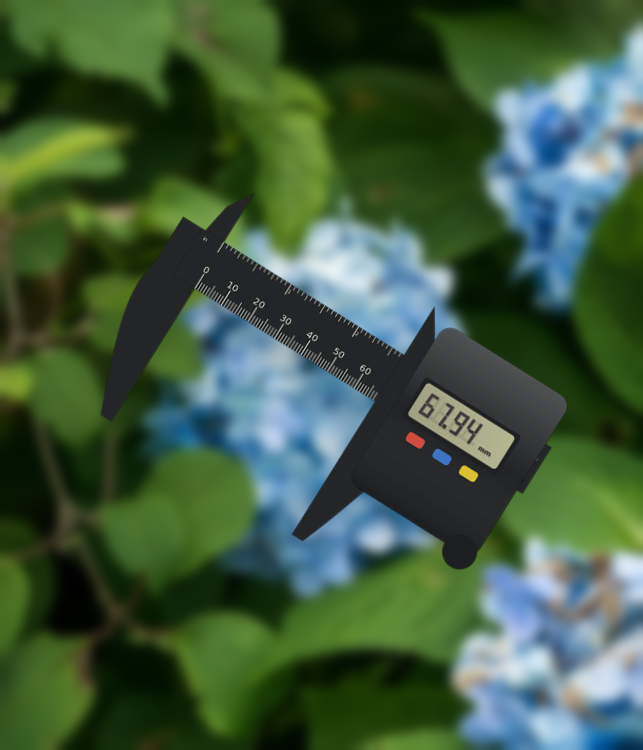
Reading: 67.94 mm
